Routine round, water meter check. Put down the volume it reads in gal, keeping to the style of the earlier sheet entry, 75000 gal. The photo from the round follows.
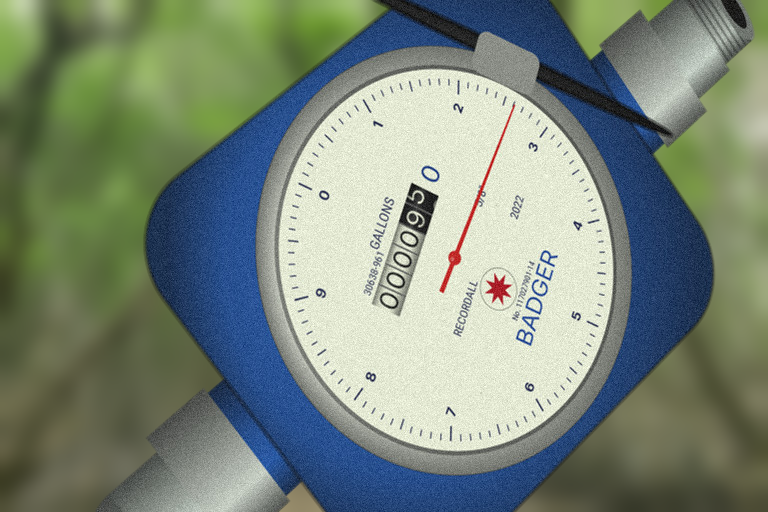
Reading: 952.6 gal
